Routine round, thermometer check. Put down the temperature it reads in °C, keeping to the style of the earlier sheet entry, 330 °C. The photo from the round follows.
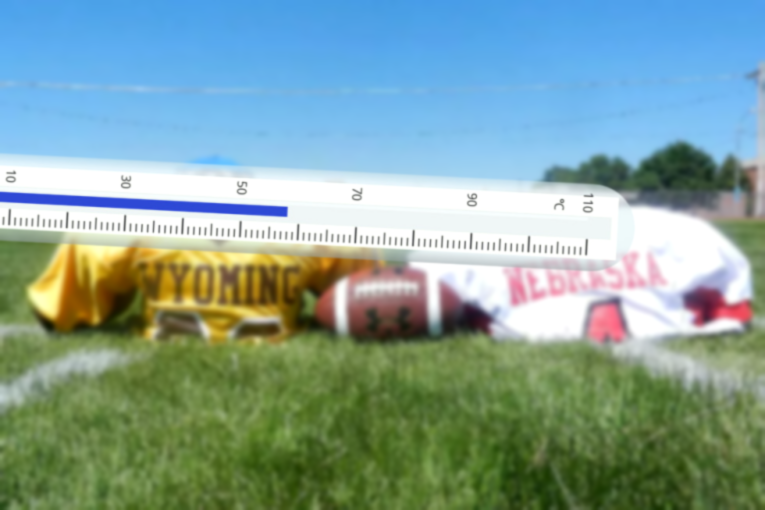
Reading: 58 °C
